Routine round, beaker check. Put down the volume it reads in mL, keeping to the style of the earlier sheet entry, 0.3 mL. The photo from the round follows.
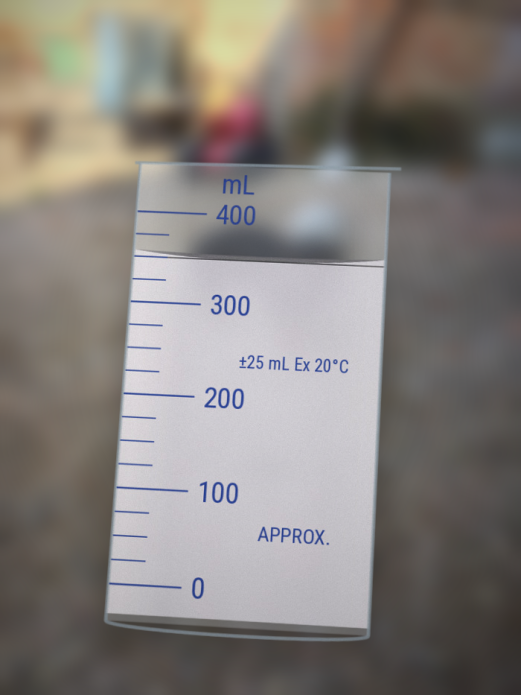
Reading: 350 mL
